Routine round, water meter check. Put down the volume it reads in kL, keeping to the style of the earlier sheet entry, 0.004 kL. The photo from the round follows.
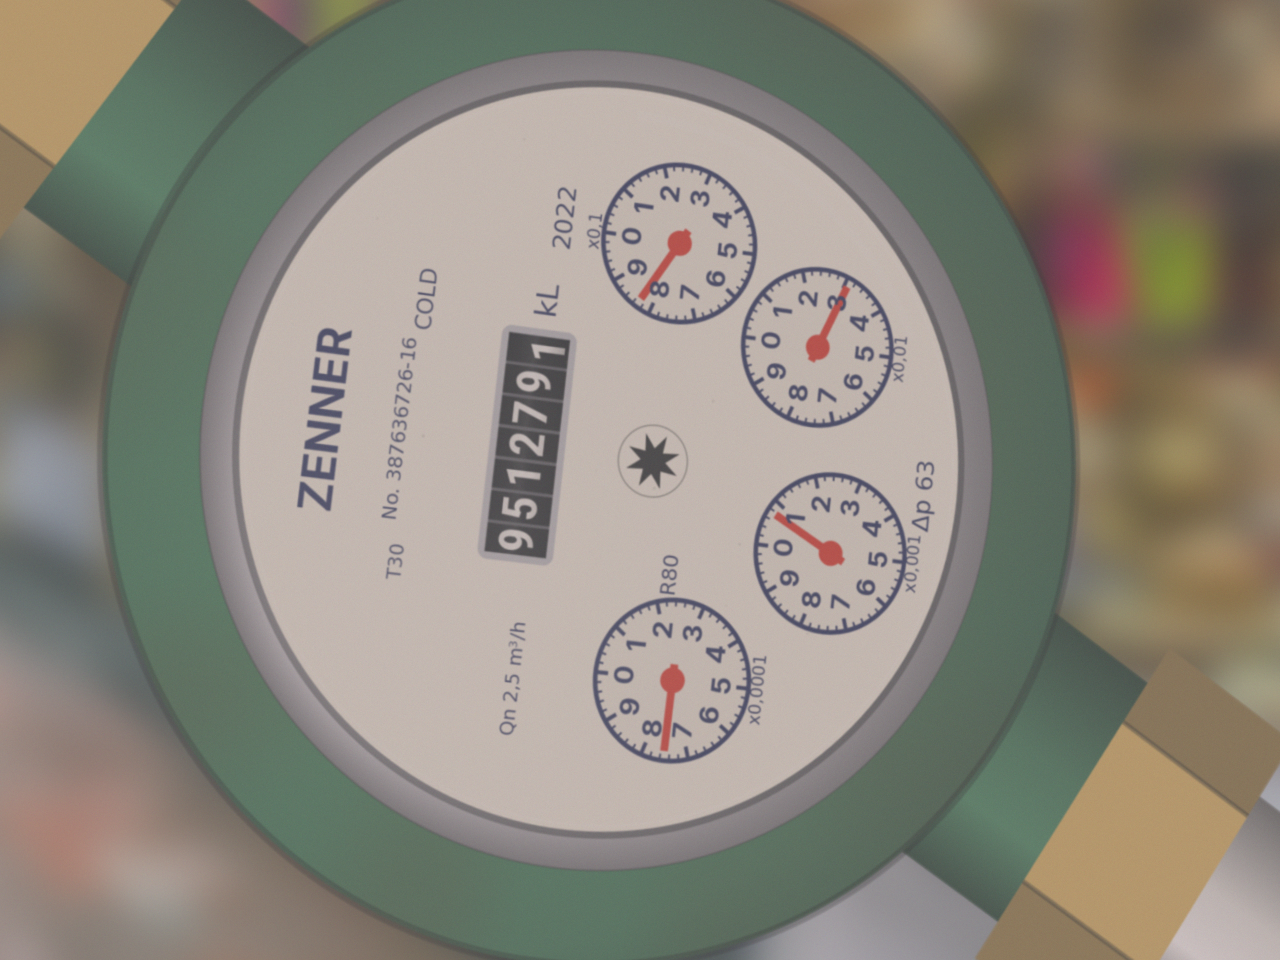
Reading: 9512790.8307 kL
